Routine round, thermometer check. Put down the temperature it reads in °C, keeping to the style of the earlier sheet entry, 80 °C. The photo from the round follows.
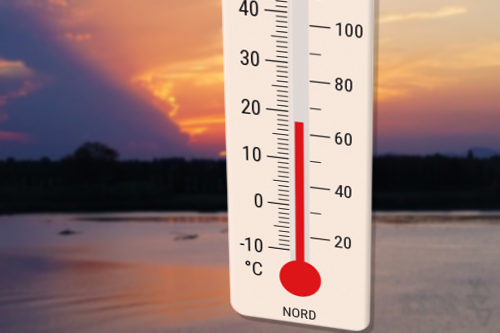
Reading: 18 °C
